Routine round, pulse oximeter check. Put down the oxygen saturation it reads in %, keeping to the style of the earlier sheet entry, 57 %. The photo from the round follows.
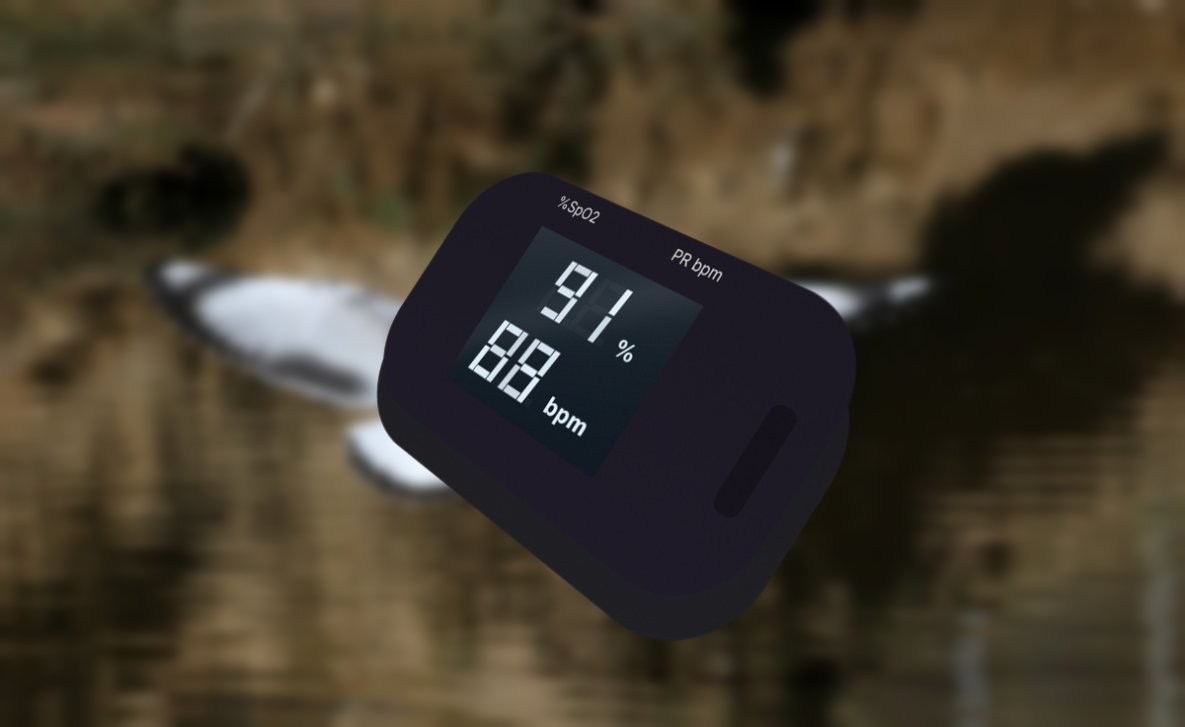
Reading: 91 %
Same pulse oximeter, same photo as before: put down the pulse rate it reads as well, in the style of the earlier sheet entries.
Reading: 88 bpm
